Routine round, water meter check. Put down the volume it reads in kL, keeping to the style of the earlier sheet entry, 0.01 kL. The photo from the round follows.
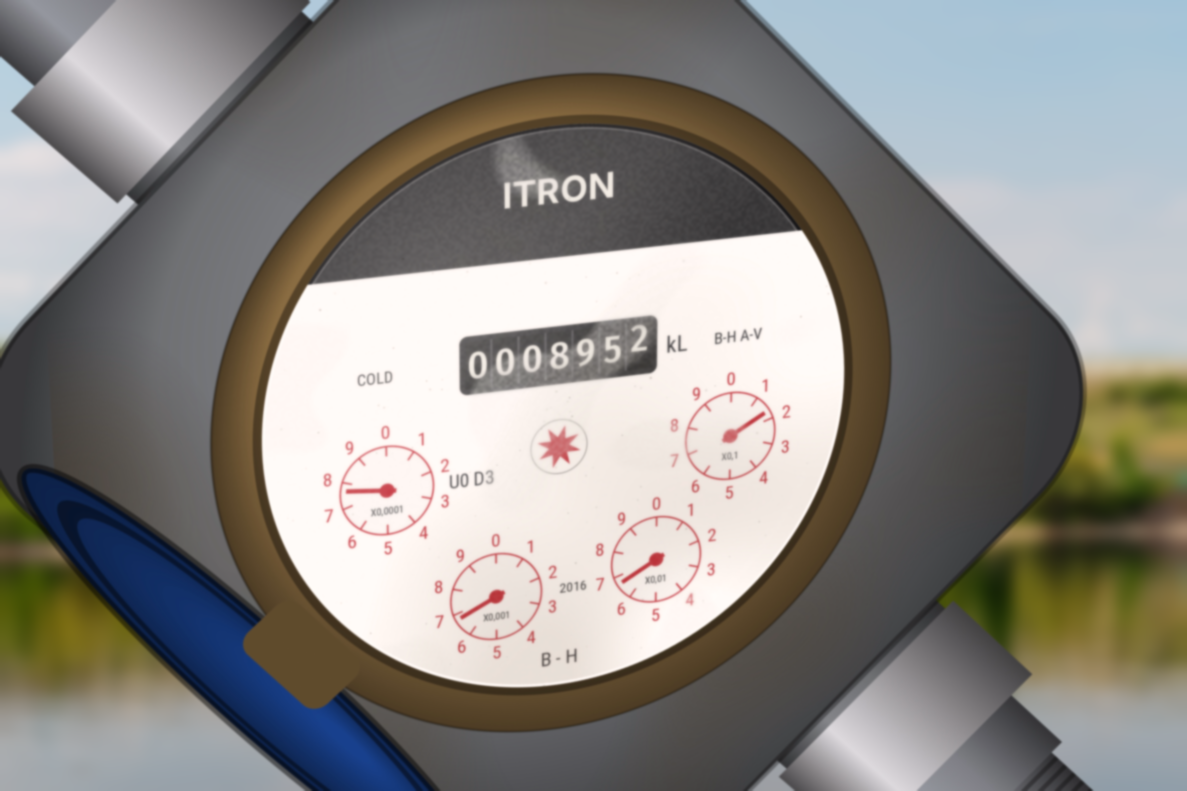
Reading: 8952.1667 kL
